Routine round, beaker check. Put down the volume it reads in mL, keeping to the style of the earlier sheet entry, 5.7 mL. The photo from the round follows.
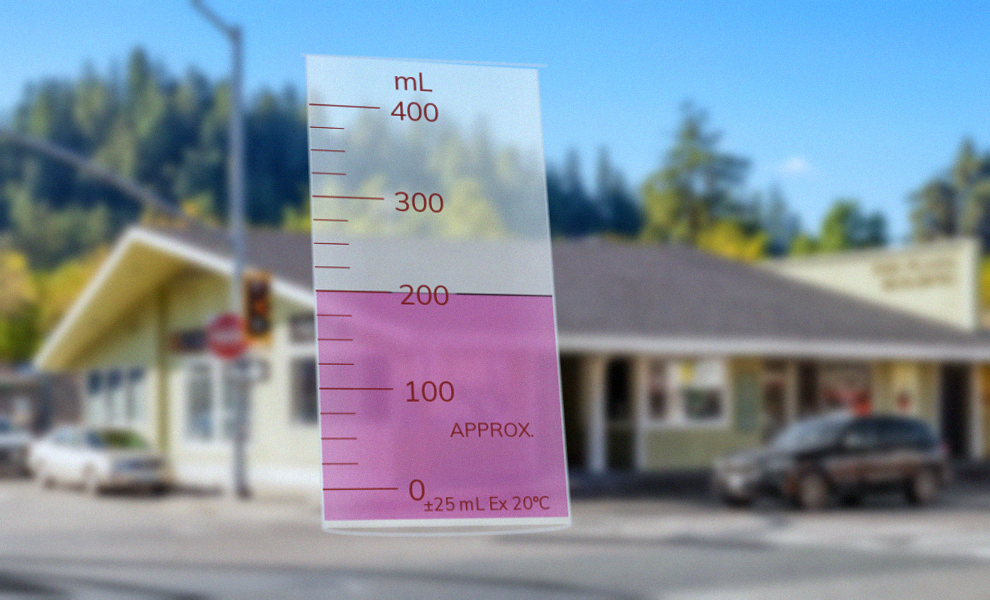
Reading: 200 mL
